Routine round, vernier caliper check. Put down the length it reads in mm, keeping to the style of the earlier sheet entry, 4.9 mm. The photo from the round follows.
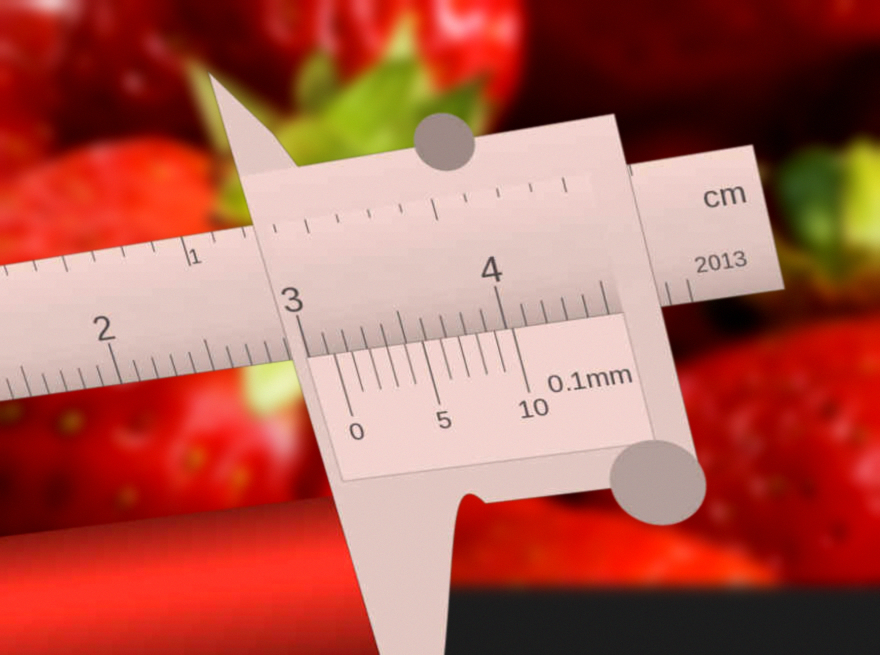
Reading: 31.3 mm
